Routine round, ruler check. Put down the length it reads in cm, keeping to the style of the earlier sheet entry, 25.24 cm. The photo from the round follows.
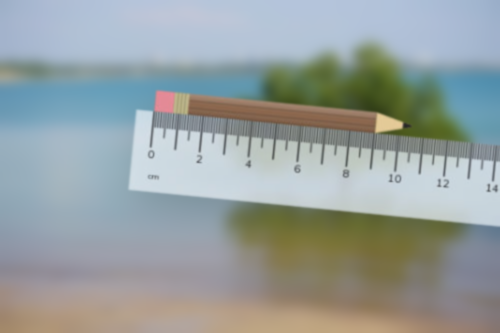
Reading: 10.5 cm
